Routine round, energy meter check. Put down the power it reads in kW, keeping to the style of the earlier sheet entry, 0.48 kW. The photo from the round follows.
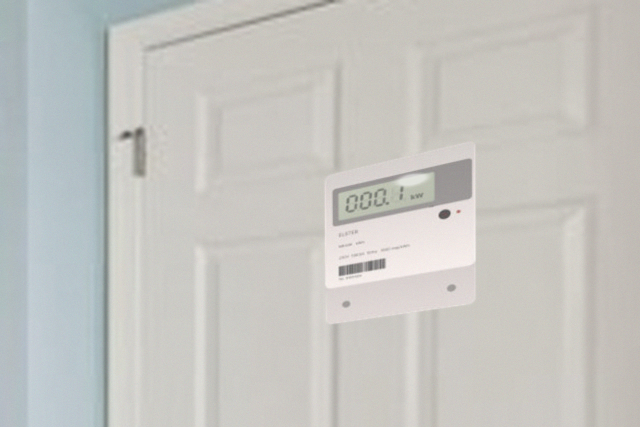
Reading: 0.1 kW
